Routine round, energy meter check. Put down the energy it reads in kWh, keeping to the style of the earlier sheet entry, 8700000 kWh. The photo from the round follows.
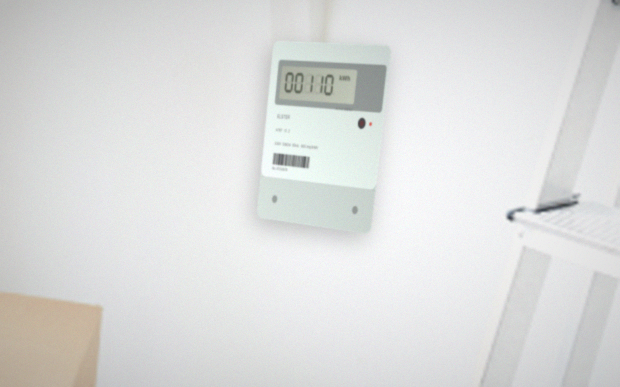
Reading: 110 kWh
